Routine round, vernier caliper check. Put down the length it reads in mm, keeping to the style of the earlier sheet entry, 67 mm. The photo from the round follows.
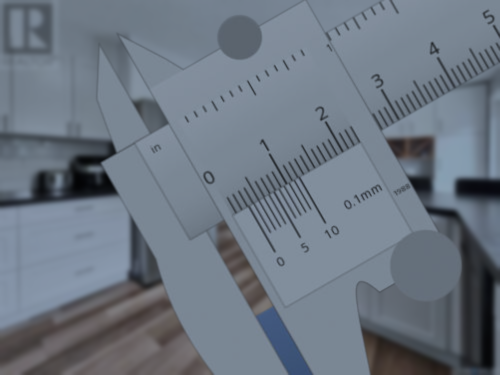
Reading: 3.2 mm
